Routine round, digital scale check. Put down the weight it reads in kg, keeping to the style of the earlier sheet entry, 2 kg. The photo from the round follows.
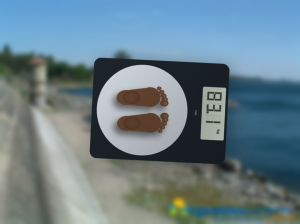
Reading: 83.1 kg
